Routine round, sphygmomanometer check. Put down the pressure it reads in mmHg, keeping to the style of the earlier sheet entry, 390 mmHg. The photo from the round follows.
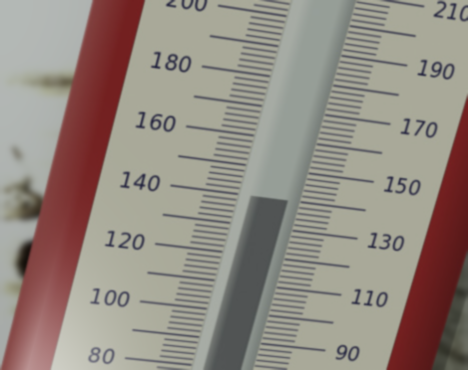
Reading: 140 mmHg
